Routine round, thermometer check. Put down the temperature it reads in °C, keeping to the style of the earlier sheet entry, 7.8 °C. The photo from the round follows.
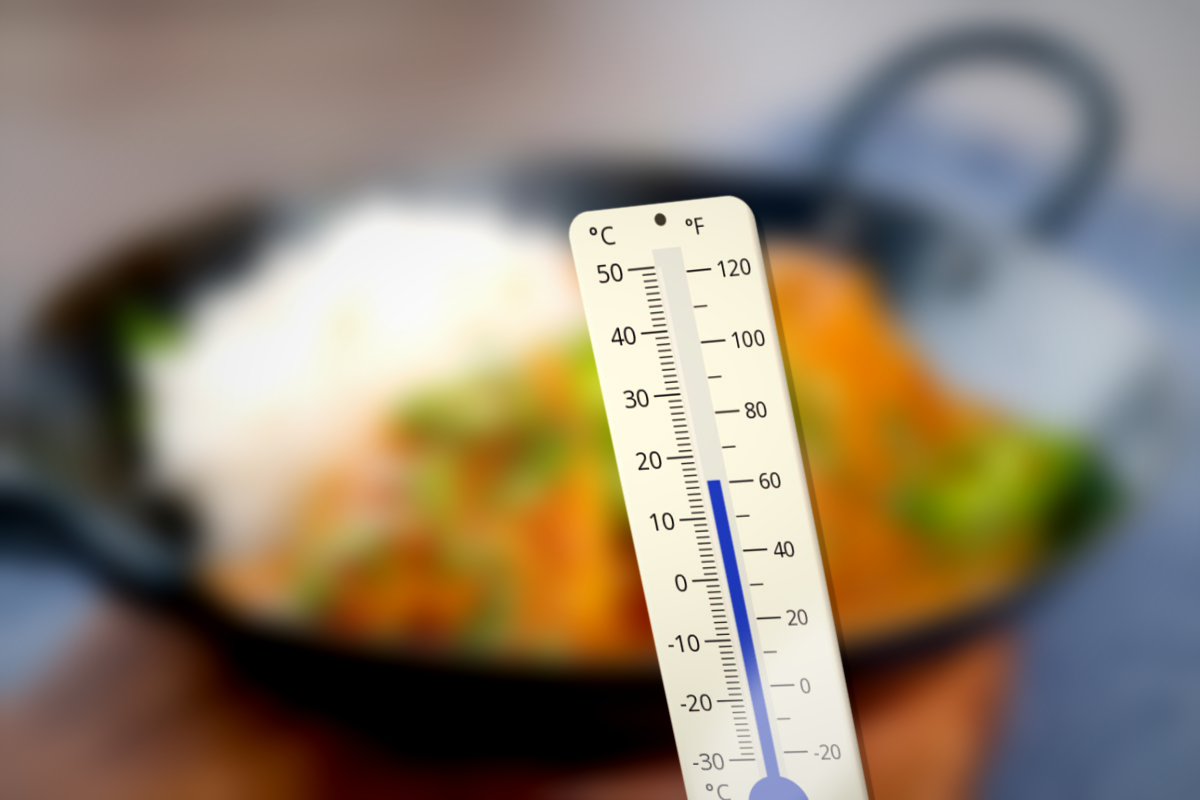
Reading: 16 °C
